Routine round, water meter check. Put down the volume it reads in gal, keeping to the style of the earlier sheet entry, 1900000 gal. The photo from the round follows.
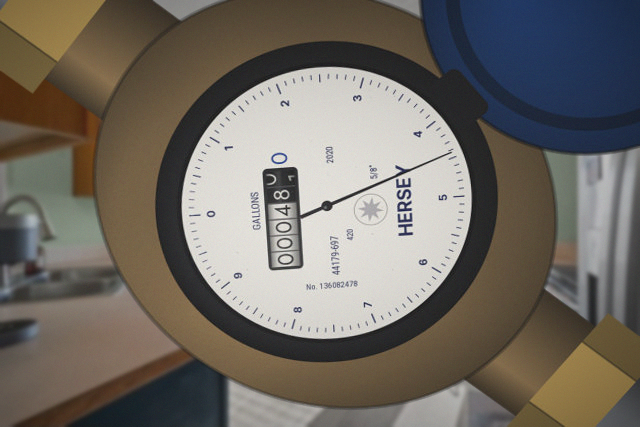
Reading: 4804.4 gal
